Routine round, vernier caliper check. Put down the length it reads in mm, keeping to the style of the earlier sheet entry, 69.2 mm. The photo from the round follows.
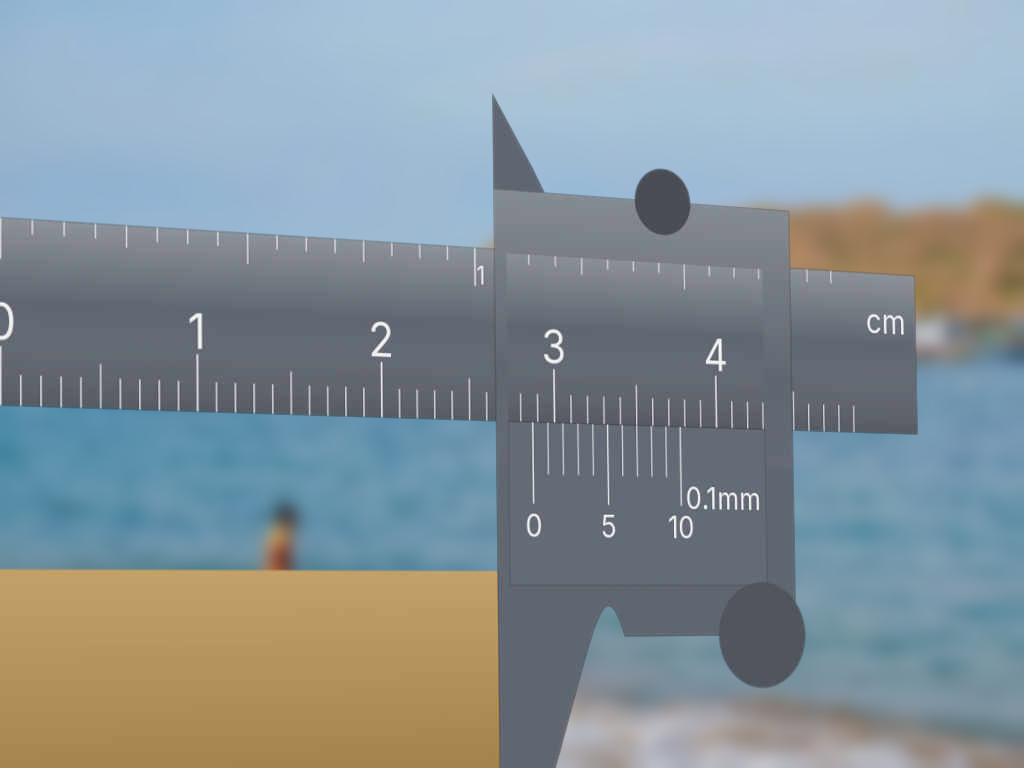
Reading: 28.7 mm
